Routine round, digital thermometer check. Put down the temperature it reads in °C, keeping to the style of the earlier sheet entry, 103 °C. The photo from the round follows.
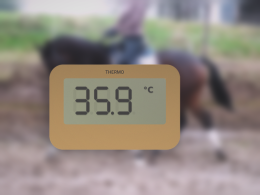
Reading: 35.9 °C
